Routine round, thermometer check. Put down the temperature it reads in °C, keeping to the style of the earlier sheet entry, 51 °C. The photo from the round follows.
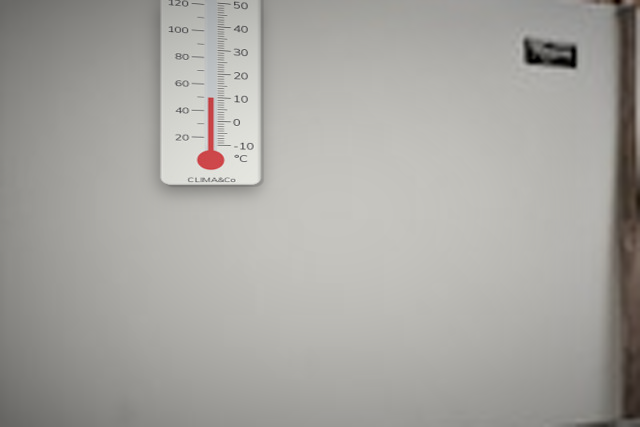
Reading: 10 °C
